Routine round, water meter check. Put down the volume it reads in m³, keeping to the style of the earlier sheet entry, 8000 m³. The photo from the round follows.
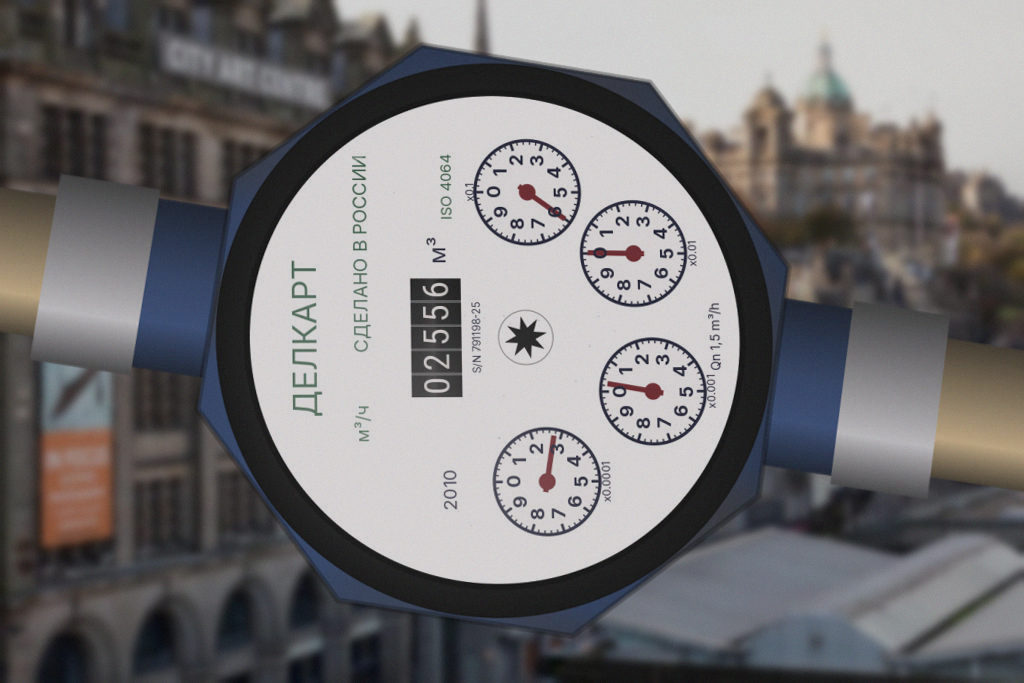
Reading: 2556.6002 m³
